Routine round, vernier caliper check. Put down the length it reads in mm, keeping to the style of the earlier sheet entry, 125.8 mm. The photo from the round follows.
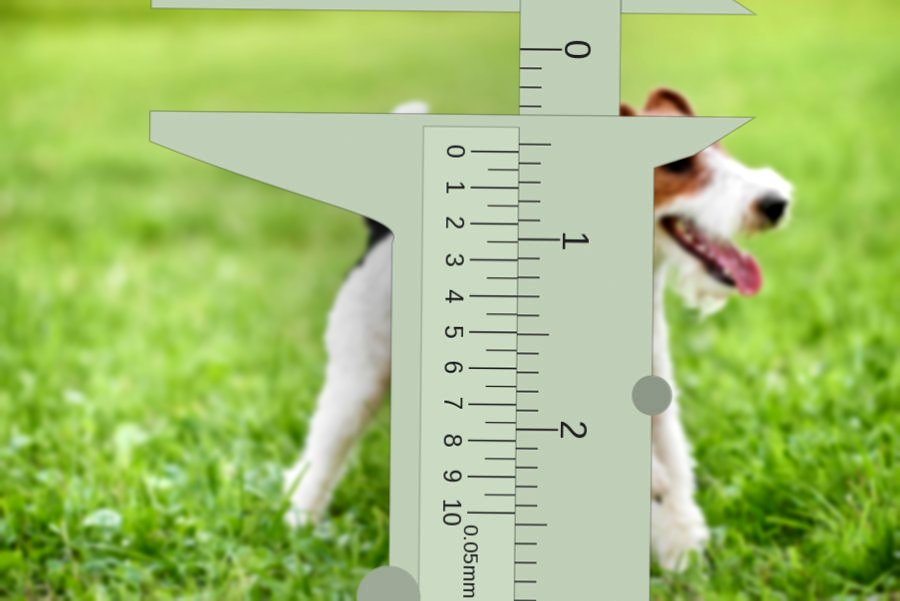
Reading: 5.4 mm
